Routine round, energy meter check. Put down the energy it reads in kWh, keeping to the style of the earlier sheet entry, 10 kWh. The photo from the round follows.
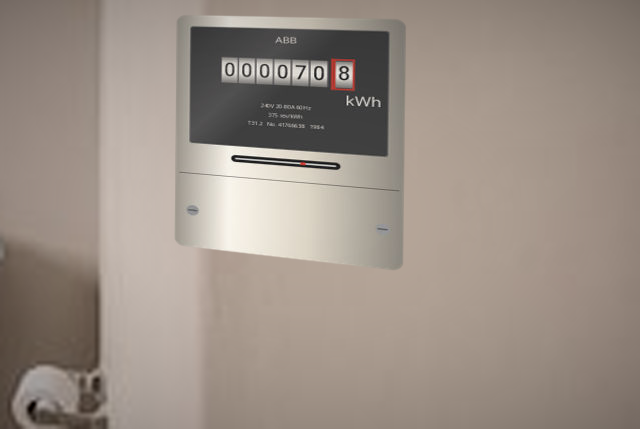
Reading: 70.8 kWh
